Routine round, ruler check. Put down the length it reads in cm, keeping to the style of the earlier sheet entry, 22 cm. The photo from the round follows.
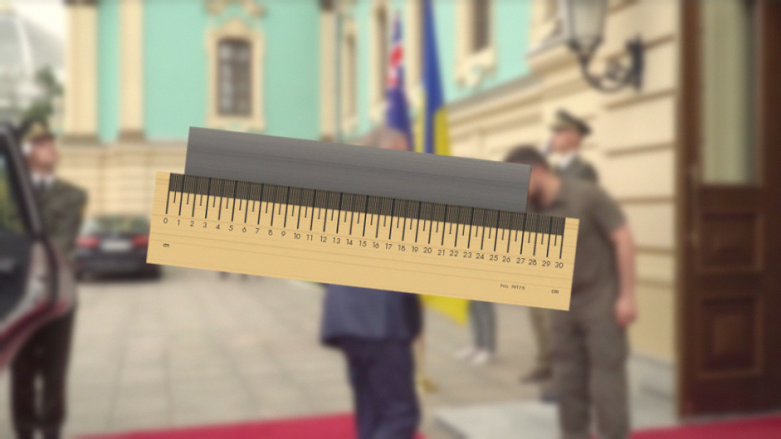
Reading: 26 cm
